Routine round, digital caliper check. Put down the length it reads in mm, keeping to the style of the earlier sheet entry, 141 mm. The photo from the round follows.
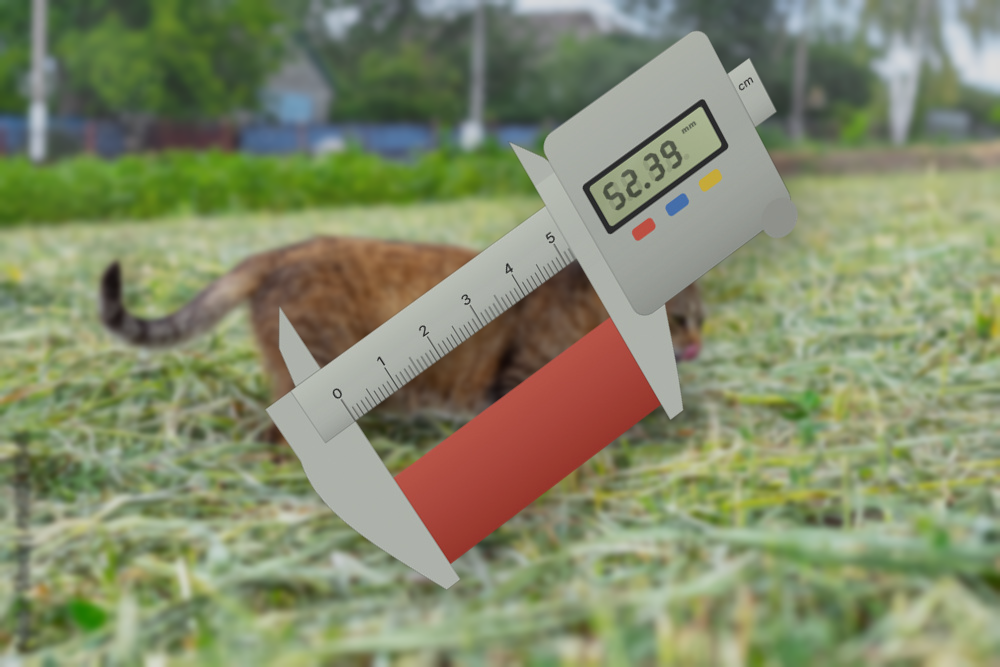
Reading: 52.39 mm
